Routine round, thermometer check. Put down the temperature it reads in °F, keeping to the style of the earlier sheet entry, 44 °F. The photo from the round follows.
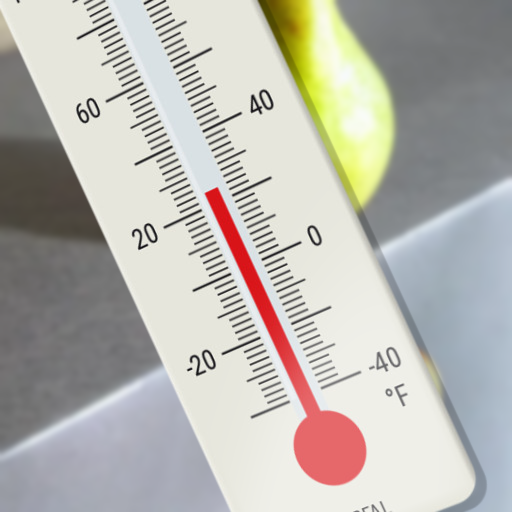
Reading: 24 °F
